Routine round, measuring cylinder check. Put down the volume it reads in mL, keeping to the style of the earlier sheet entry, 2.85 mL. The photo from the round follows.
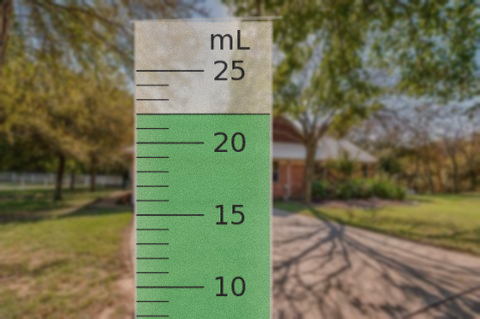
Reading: 22 mL
